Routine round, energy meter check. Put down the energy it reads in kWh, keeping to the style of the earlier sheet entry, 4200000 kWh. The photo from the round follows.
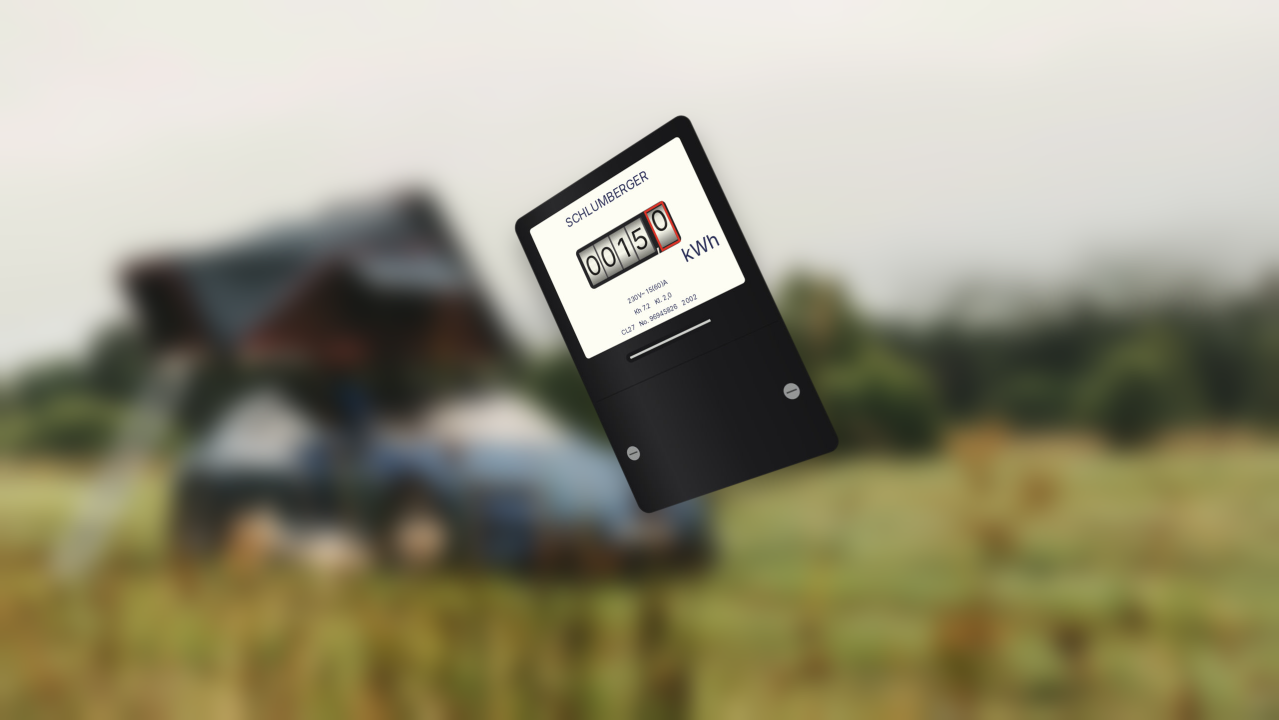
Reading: 15.0 kWh
